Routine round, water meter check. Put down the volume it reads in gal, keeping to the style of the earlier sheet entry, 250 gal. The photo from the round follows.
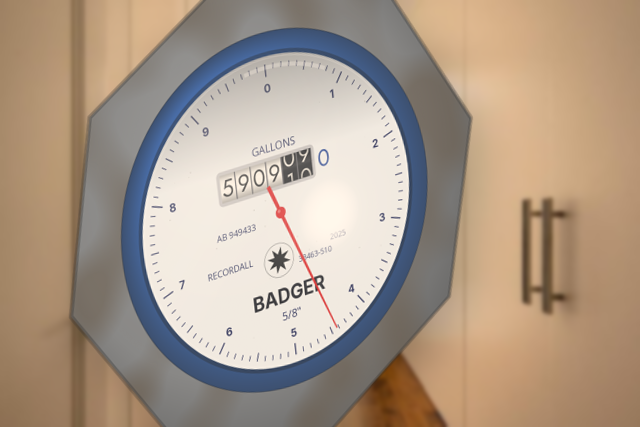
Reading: 5909094.4 gal
